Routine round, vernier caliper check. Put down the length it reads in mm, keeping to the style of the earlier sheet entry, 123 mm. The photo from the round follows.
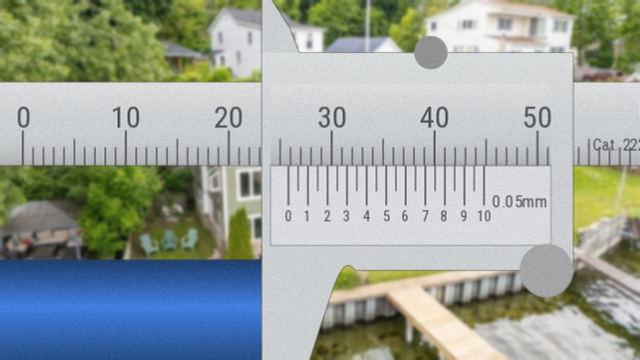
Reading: 25.8 mm
